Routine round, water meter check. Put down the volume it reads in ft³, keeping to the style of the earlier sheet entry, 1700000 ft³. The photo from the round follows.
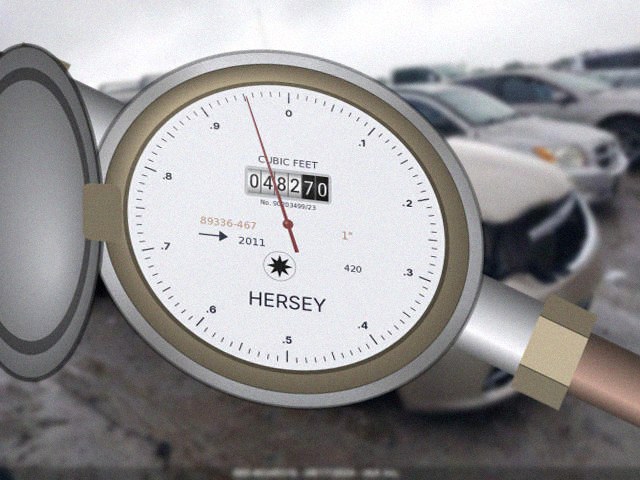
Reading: 48269.95 ft³
